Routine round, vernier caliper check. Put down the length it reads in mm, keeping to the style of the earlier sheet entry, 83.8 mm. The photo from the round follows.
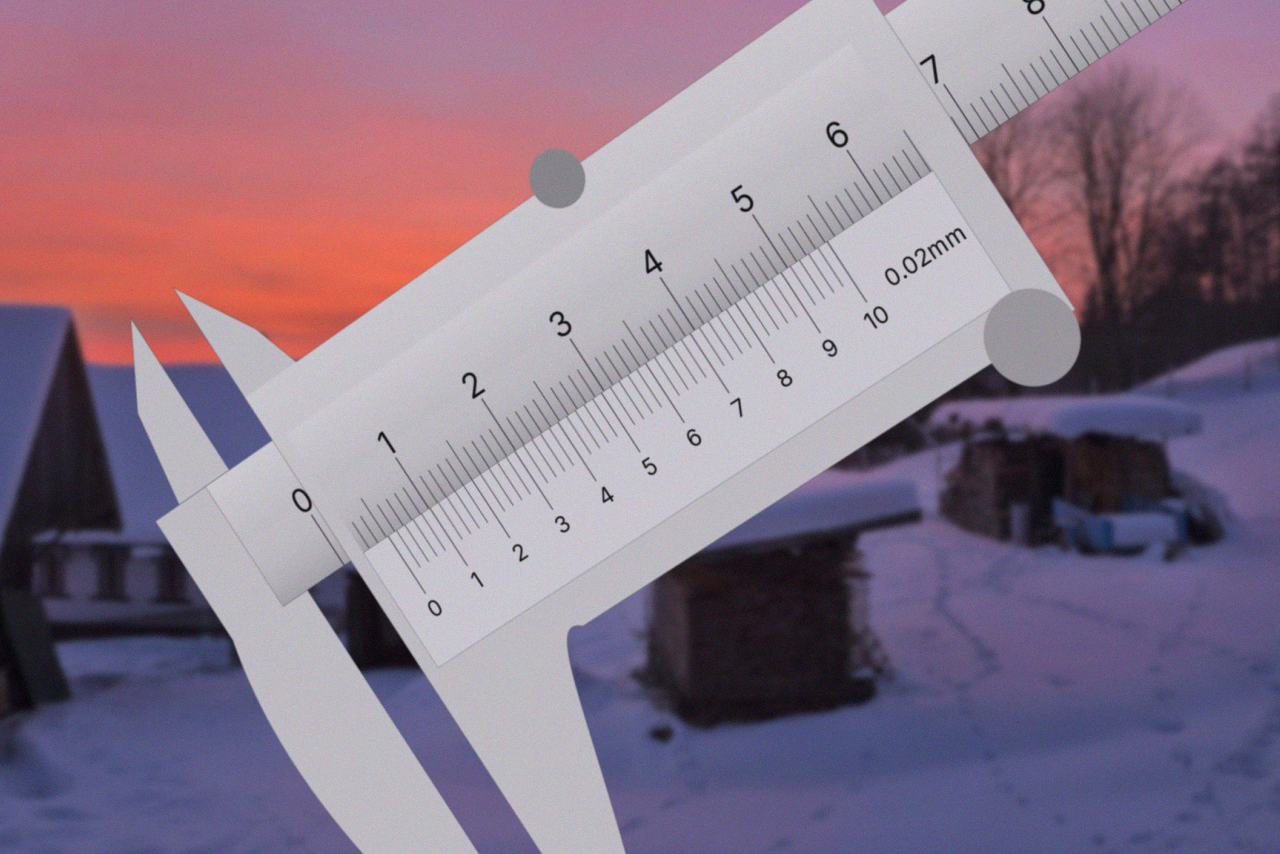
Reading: 5.2 mm
